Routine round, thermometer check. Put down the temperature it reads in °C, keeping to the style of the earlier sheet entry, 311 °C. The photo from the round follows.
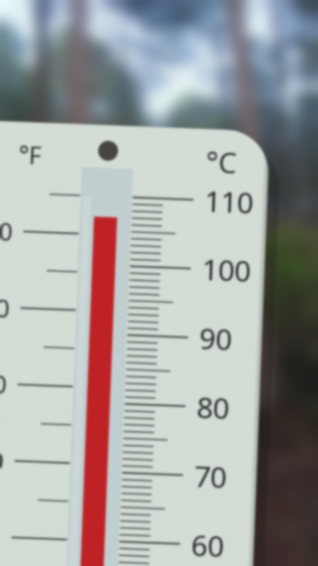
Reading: 107 °C
